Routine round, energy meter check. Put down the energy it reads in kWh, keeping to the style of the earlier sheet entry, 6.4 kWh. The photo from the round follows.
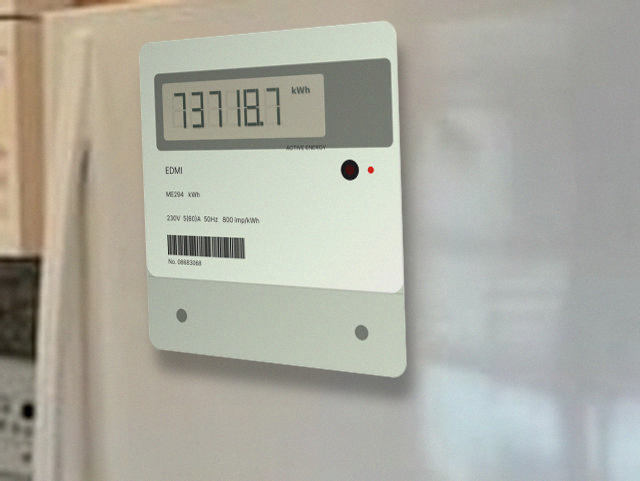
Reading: 73718.7 kWh
